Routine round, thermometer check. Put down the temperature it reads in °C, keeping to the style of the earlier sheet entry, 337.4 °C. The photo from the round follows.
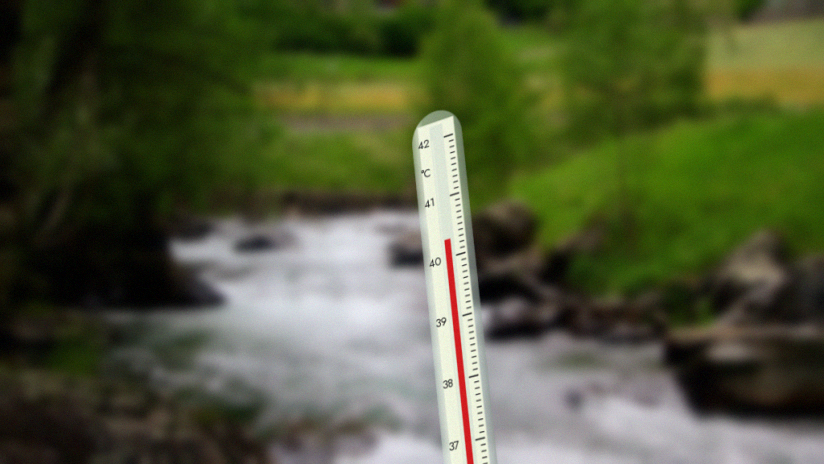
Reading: 40.3 °C
